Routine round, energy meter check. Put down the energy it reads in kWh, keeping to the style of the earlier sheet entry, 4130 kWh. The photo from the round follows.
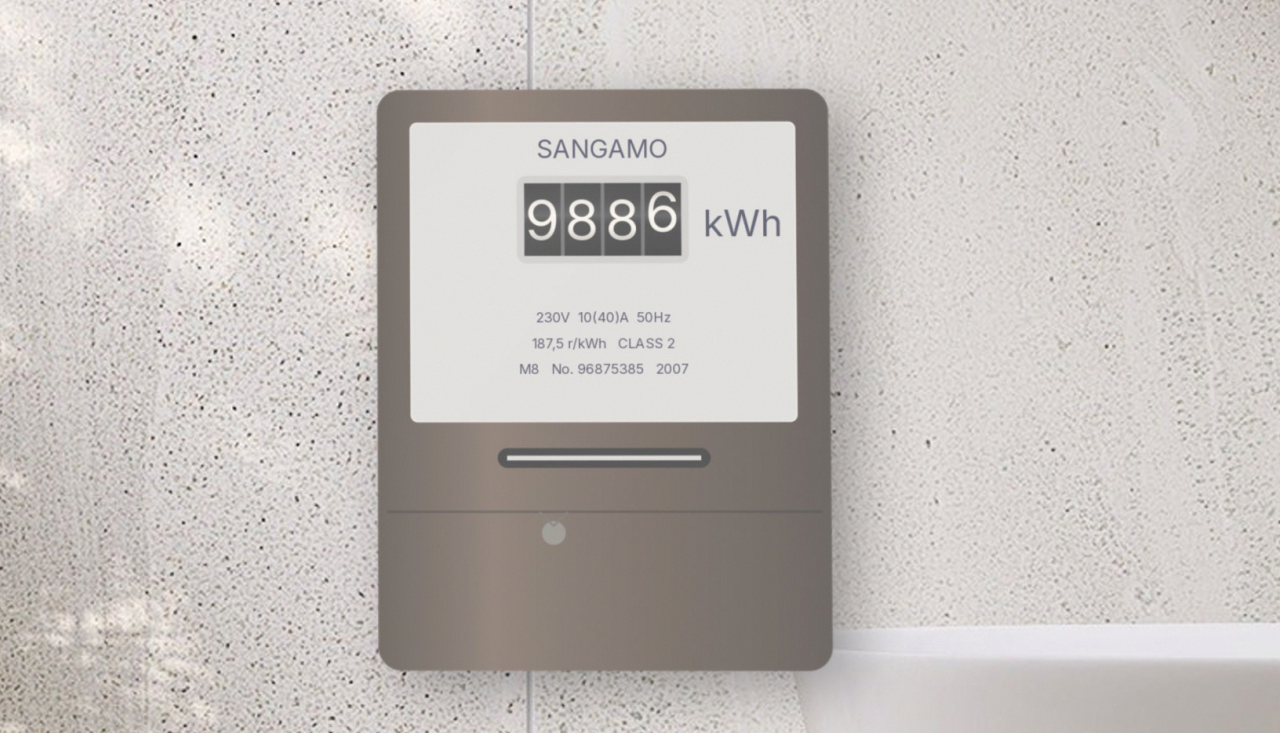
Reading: 9886 kWh
